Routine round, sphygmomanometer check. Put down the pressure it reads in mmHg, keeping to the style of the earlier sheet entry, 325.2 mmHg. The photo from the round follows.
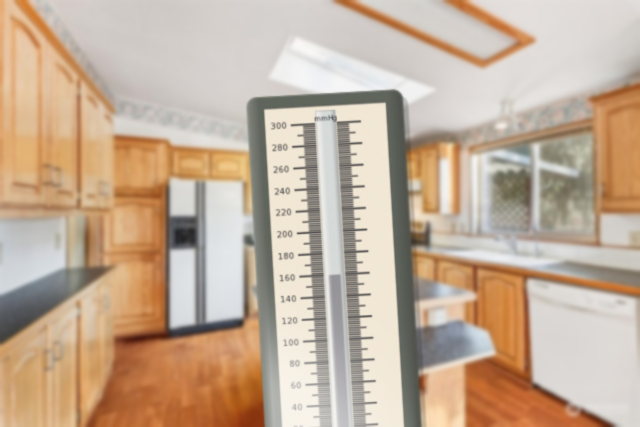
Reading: 160 mmHg
